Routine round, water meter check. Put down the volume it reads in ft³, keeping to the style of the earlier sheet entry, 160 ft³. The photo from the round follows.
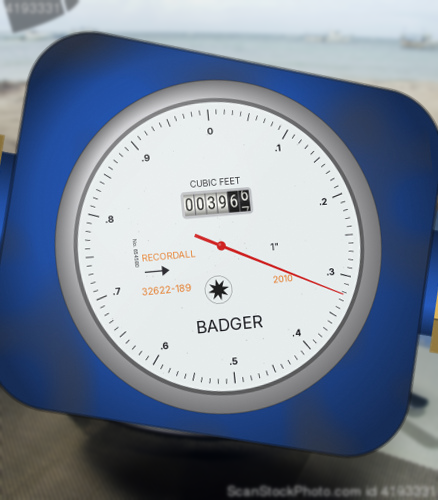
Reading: 3966.32 ft³
